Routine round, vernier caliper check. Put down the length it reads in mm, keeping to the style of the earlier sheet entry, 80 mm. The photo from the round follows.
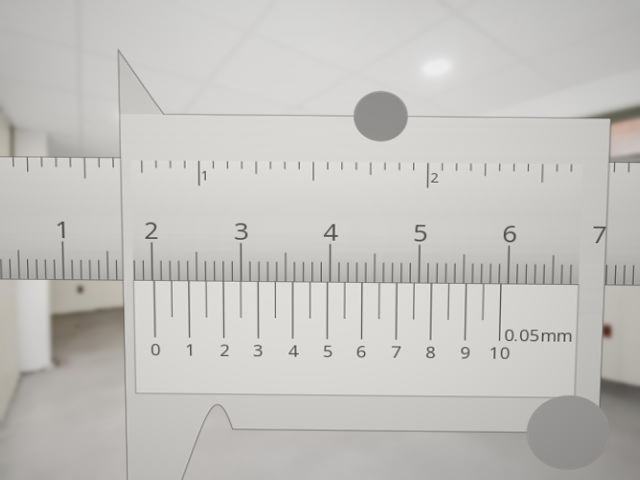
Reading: 20.2 mm
